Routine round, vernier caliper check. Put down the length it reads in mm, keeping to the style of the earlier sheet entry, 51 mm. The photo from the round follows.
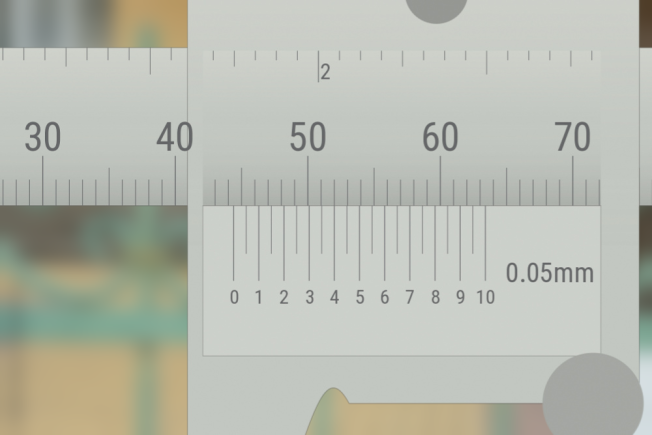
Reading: 44.4 mm
